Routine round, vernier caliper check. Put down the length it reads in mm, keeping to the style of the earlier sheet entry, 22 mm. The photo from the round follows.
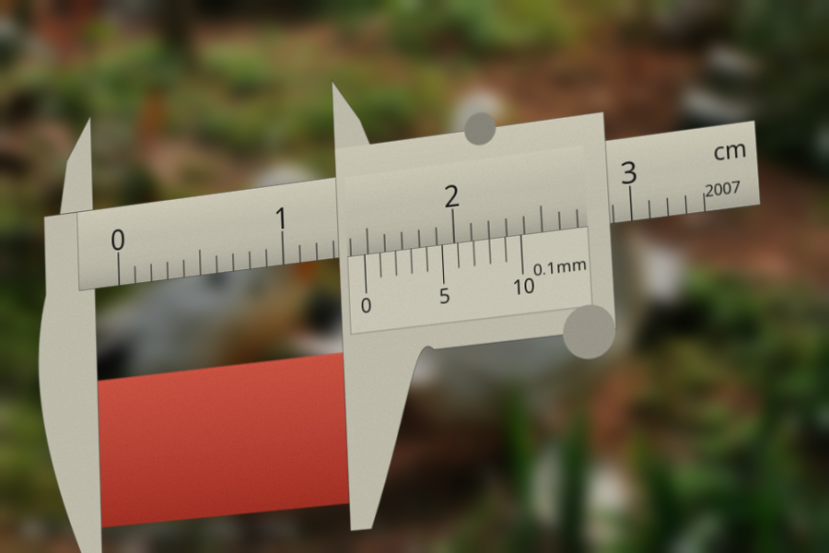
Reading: 14.8 mm
